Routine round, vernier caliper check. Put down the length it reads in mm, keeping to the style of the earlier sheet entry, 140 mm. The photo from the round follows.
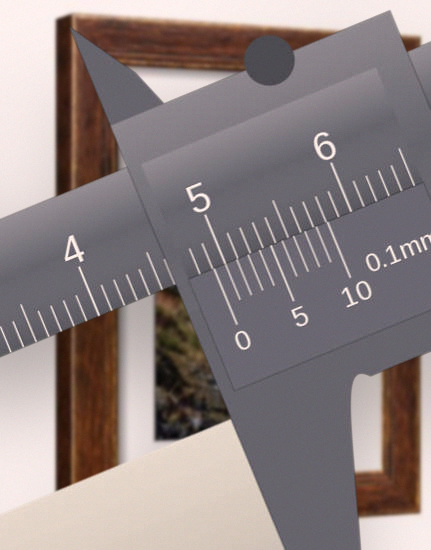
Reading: 49.1 mm
